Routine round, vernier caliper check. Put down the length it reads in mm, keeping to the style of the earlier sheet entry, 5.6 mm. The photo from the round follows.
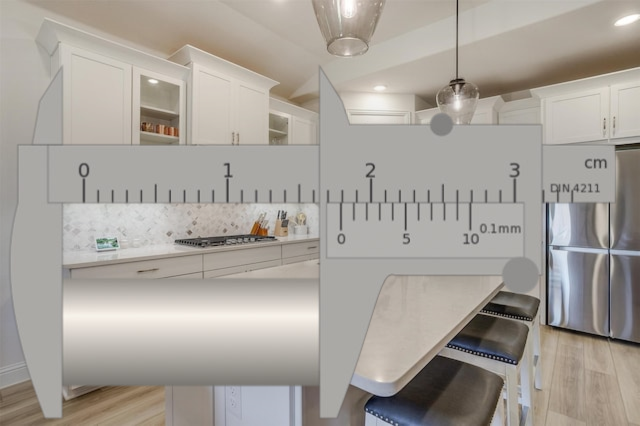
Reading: 17.9 mm
